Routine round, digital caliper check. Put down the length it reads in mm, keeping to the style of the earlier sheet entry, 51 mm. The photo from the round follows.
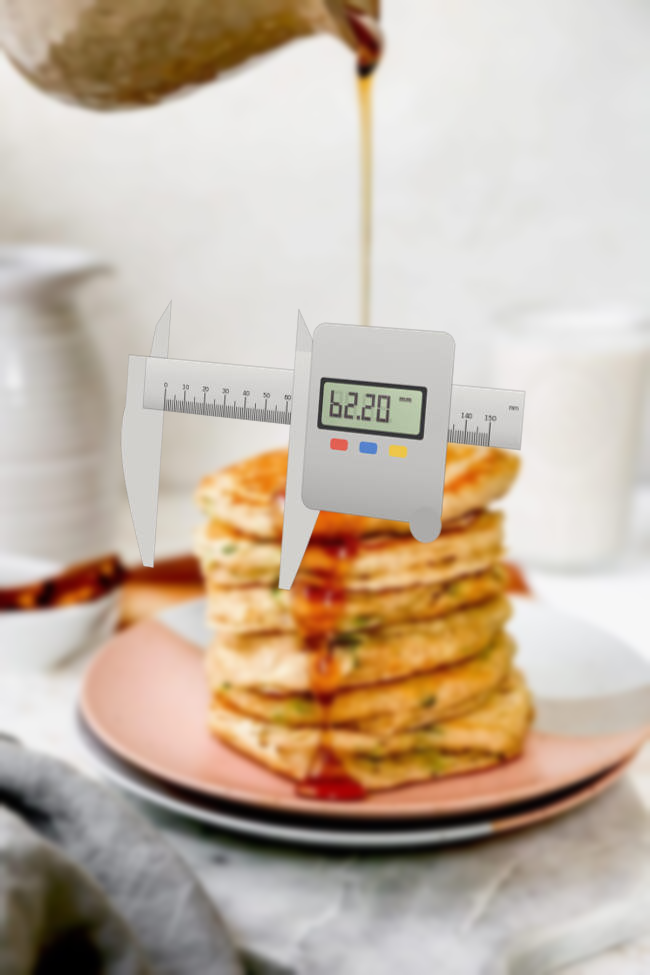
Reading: 62.20 mm
